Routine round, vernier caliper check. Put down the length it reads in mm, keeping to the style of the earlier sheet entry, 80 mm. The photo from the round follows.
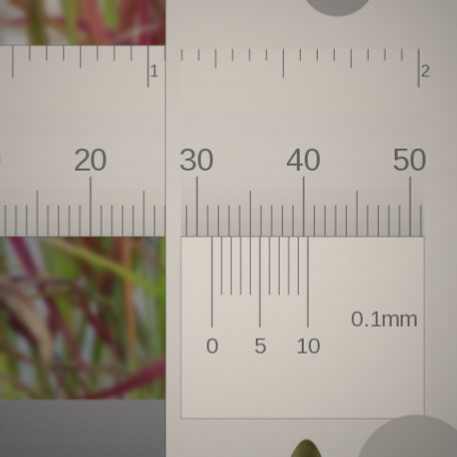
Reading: 31.4 mm
